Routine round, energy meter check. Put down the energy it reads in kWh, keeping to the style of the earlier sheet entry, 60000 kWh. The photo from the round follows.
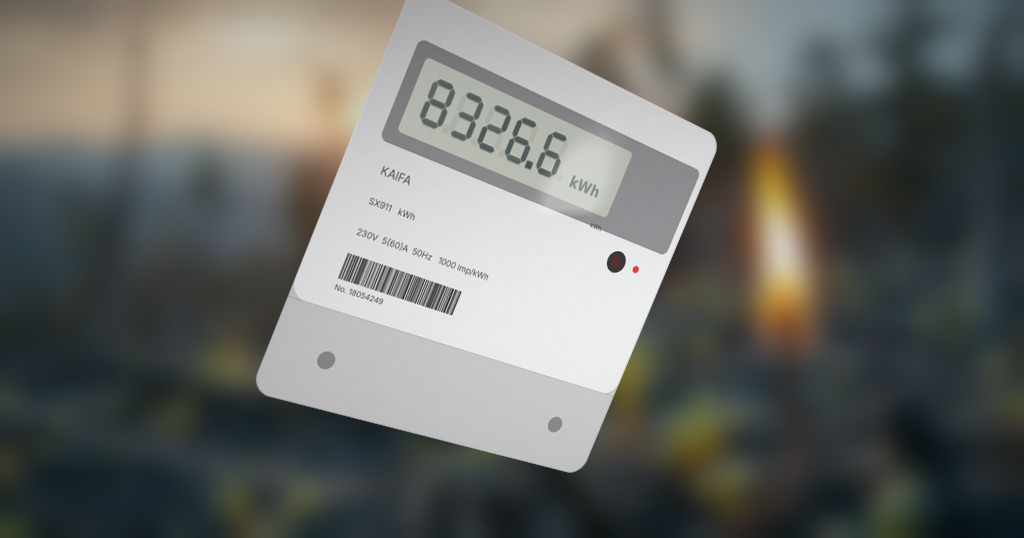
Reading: 8326.6 kWh
